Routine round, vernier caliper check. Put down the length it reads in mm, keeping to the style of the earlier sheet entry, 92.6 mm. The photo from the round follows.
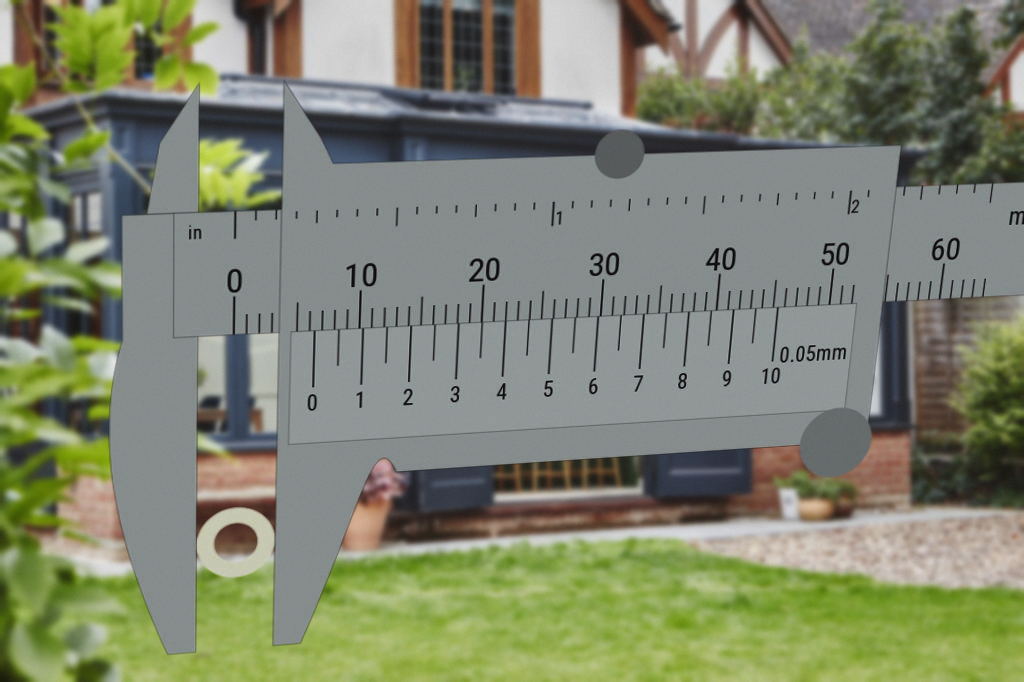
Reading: 6.4 mm
